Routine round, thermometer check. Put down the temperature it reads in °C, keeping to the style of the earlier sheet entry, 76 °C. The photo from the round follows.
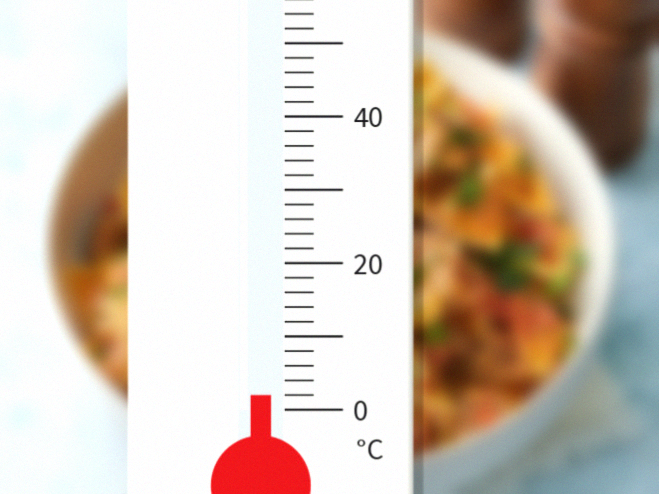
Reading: 2 °C
